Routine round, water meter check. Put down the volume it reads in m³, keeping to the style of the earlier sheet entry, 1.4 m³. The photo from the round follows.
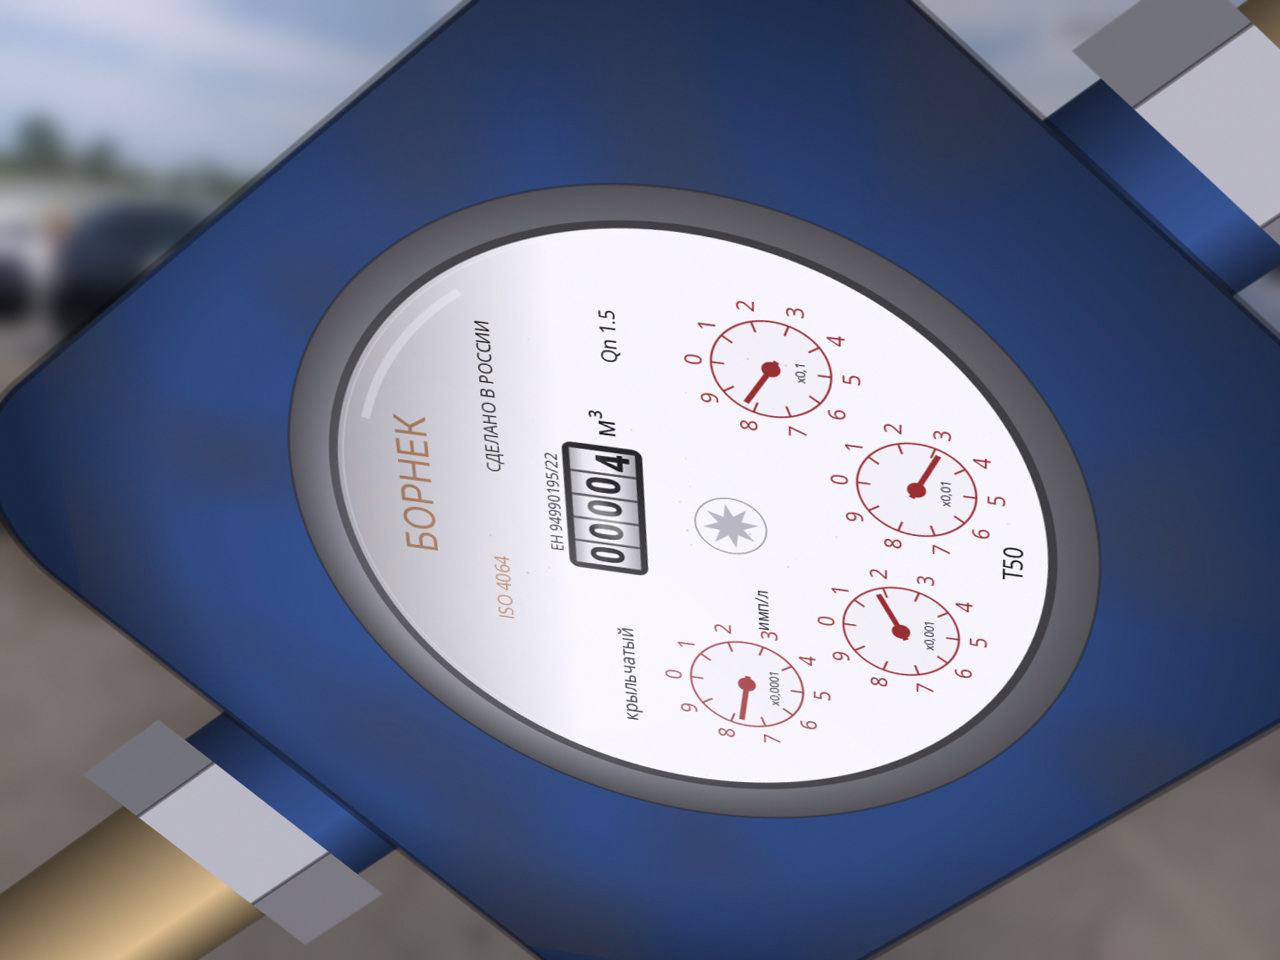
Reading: 3.8317 m³
